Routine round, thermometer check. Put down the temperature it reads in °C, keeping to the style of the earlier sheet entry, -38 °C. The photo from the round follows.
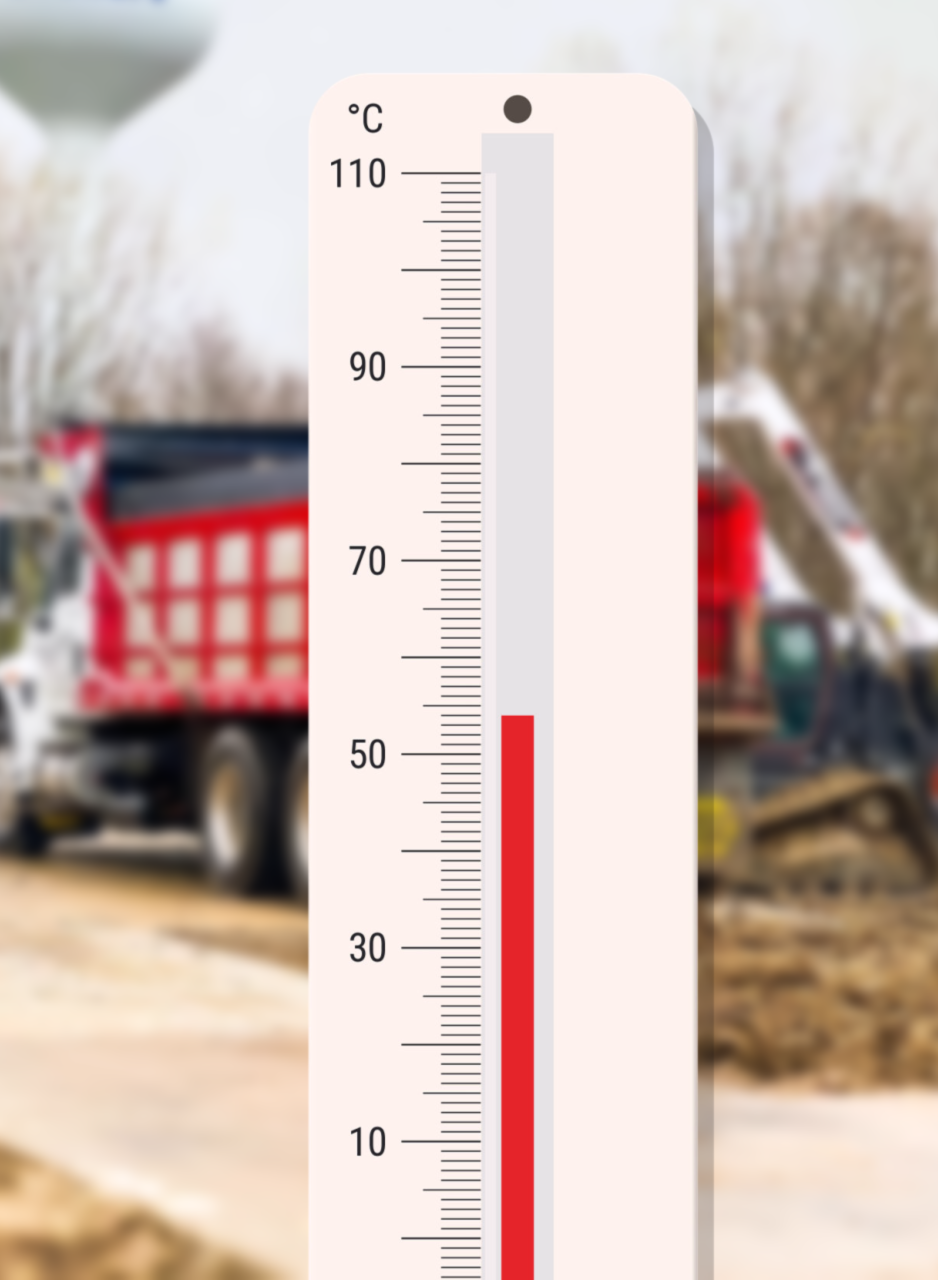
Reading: 54 °C
